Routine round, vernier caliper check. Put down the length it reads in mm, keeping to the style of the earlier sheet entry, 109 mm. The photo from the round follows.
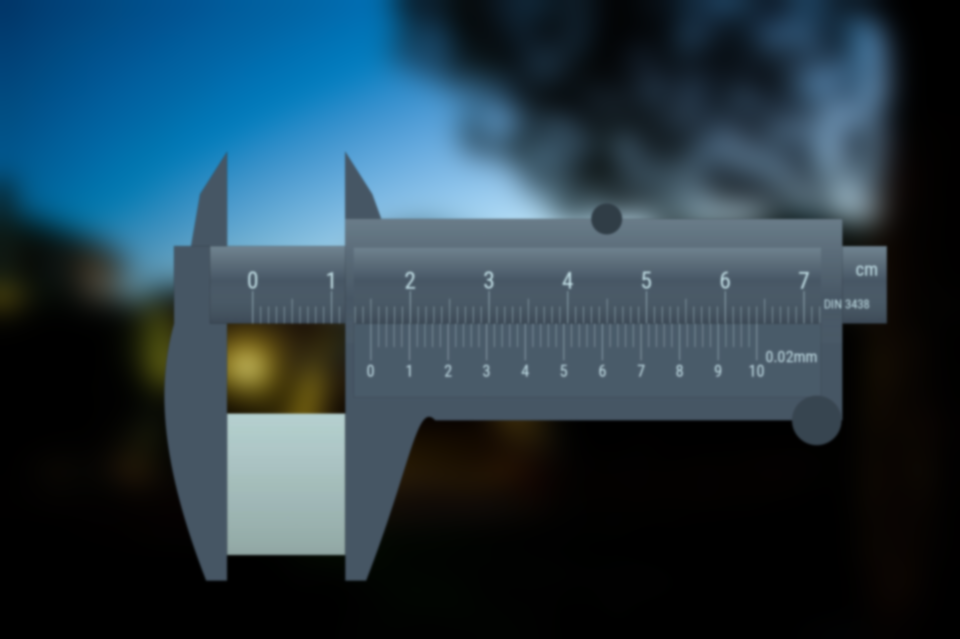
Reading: 15.0 mm
